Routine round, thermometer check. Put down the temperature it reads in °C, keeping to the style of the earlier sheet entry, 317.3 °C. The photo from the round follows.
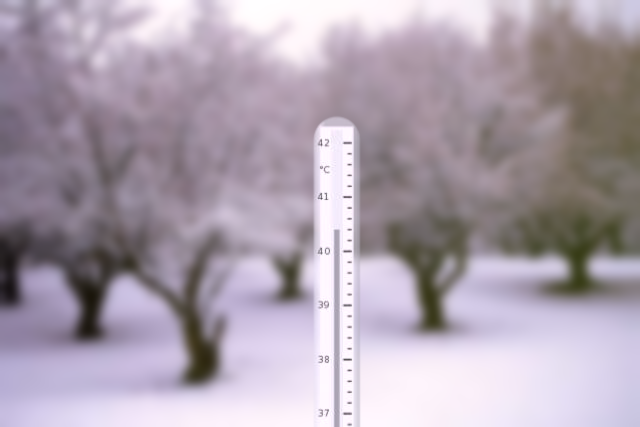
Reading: 40.4 °C
